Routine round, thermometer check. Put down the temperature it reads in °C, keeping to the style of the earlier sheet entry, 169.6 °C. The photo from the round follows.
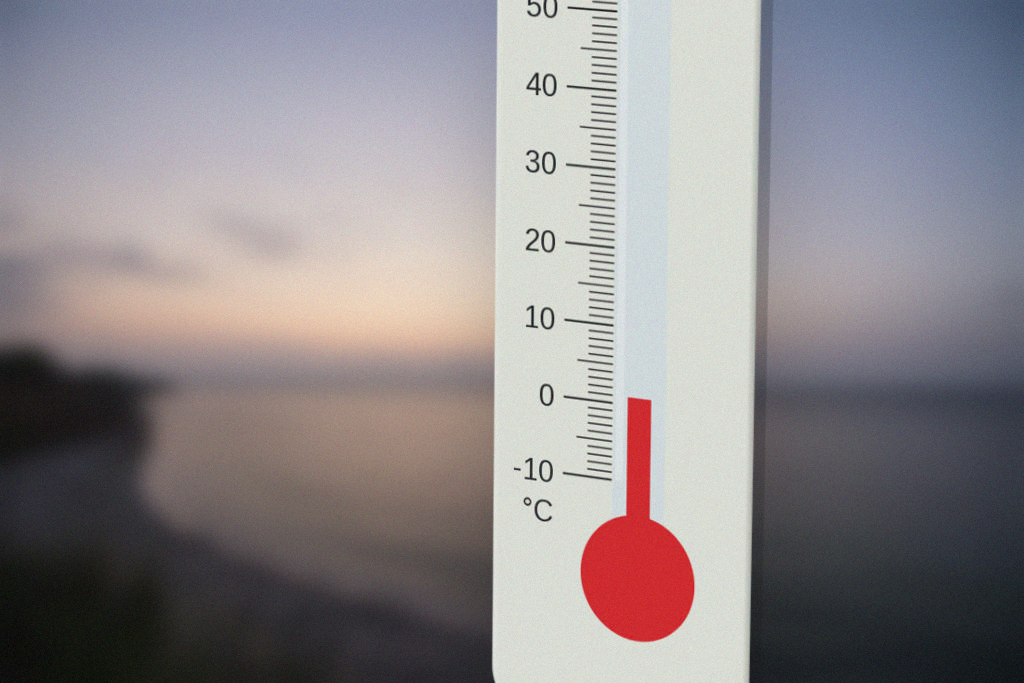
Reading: 1 °C
